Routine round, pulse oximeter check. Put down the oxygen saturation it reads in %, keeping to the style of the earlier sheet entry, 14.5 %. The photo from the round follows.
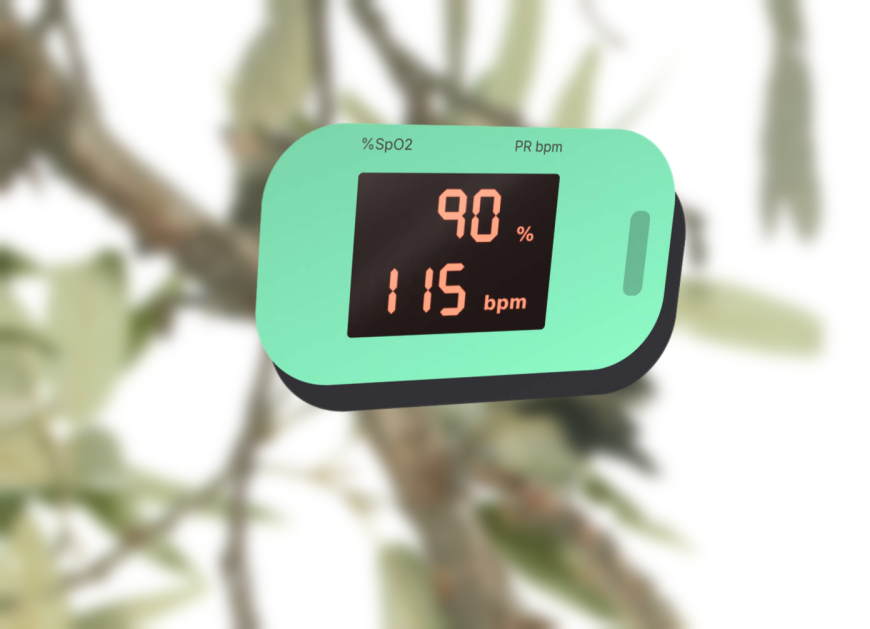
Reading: 90 %
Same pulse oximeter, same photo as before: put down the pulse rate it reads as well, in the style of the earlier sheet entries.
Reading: 115 bpm
